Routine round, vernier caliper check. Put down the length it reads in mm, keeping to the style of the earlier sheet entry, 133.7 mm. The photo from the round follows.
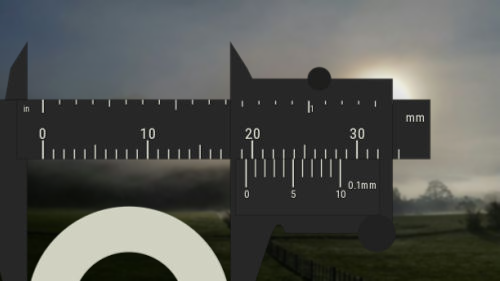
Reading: 19.4 mm
